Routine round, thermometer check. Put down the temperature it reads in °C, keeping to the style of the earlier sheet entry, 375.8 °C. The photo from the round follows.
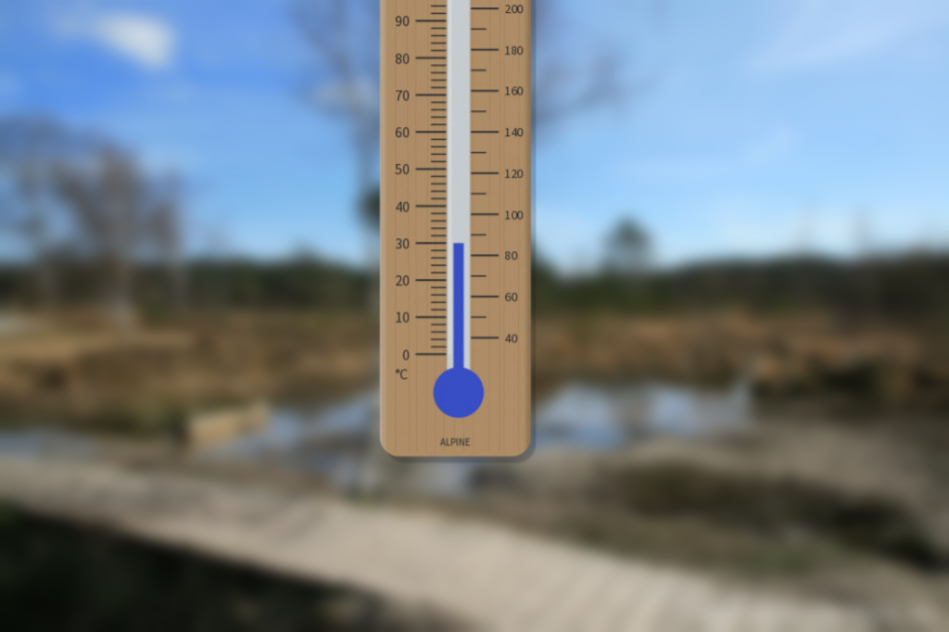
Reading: 30 °C
